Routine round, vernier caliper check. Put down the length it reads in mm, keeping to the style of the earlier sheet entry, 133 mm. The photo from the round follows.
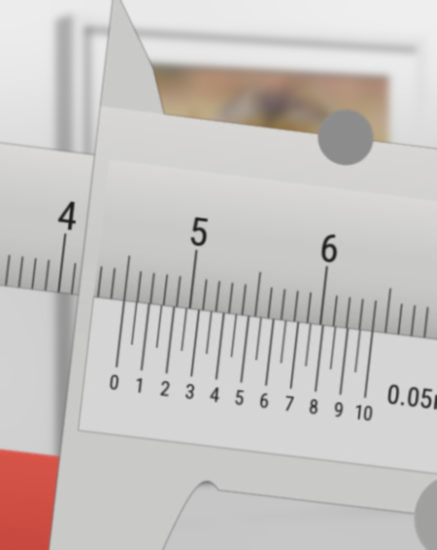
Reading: 45.0 mm
